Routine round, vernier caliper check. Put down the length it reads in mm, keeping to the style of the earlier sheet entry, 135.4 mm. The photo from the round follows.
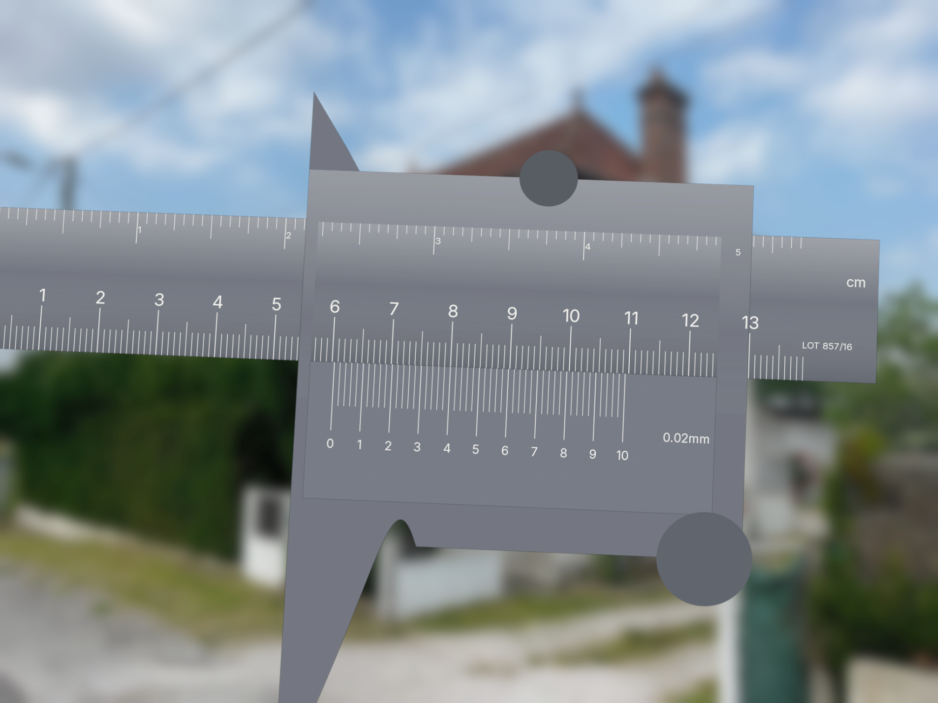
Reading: 60.4 mm
